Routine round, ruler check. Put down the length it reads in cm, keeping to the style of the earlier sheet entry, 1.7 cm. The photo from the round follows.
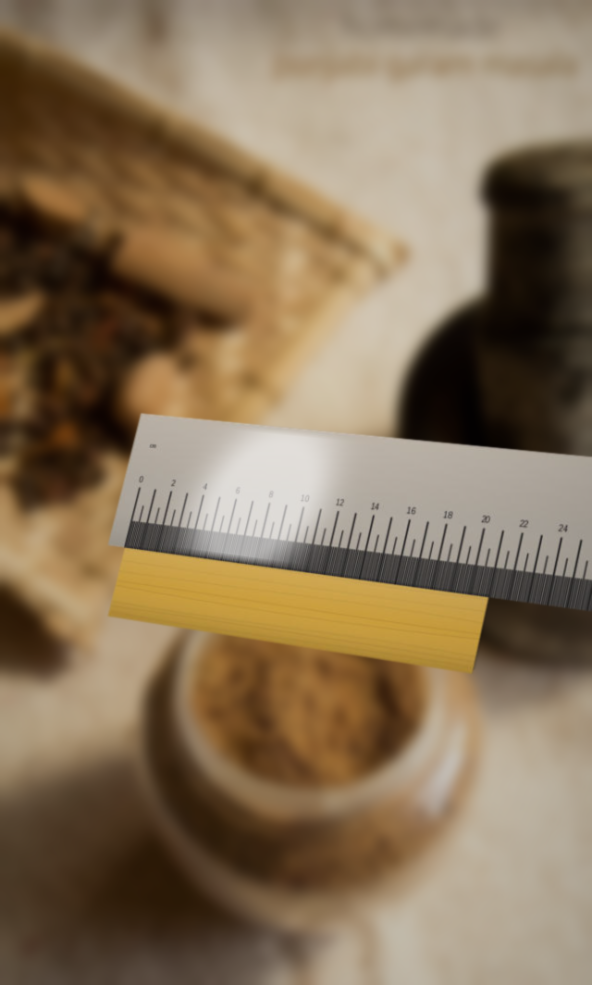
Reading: 21 cm
